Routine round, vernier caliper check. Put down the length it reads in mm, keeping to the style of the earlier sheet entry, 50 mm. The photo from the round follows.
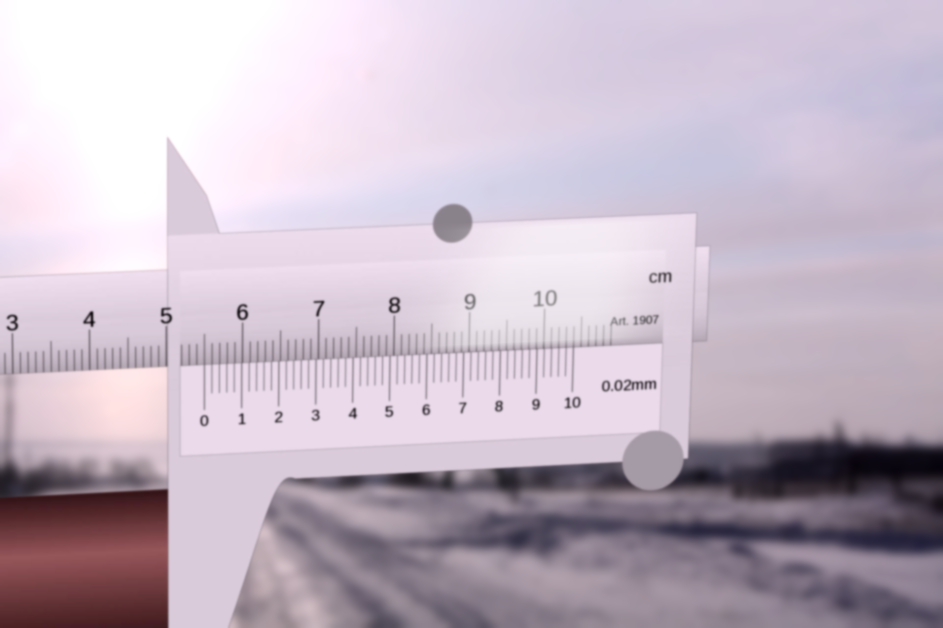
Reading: 55.0 mm
